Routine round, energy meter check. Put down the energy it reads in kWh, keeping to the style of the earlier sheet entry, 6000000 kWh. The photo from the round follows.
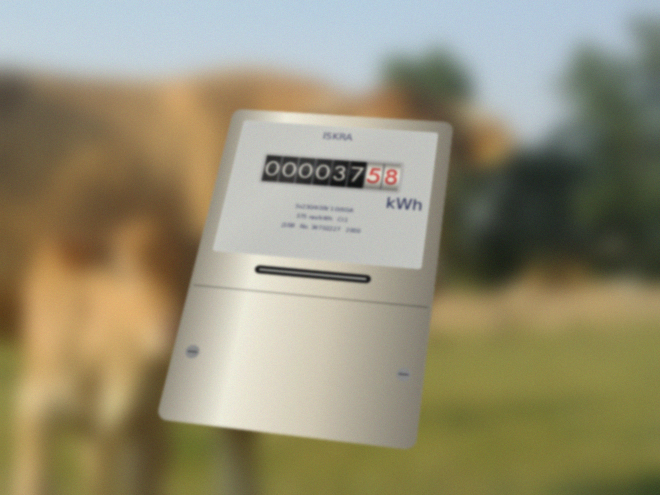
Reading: 37.58 kWh
